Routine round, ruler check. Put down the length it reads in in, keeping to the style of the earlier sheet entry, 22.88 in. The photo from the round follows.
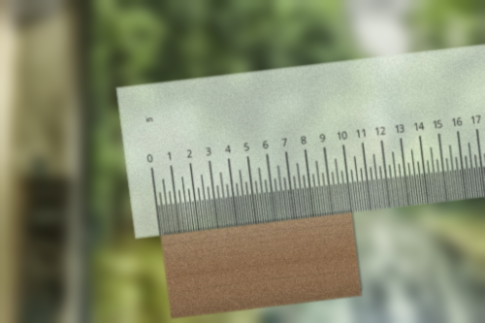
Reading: 10 in
